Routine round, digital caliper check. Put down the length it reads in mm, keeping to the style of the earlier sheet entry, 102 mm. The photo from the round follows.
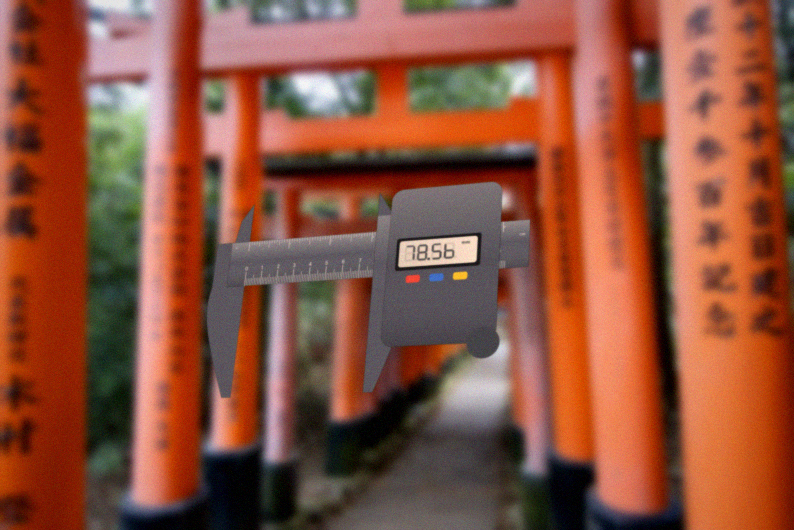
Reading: 78.56 mm
